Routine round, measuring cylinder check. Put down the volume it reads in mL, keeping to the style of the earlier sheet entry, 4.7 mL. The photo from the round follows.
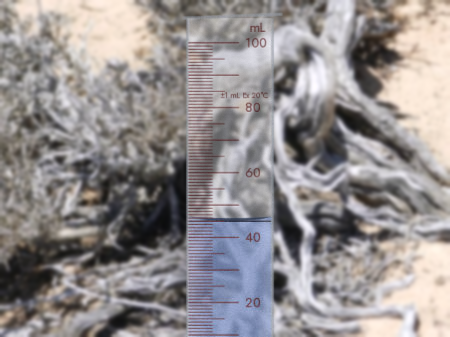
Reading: 45 mL
